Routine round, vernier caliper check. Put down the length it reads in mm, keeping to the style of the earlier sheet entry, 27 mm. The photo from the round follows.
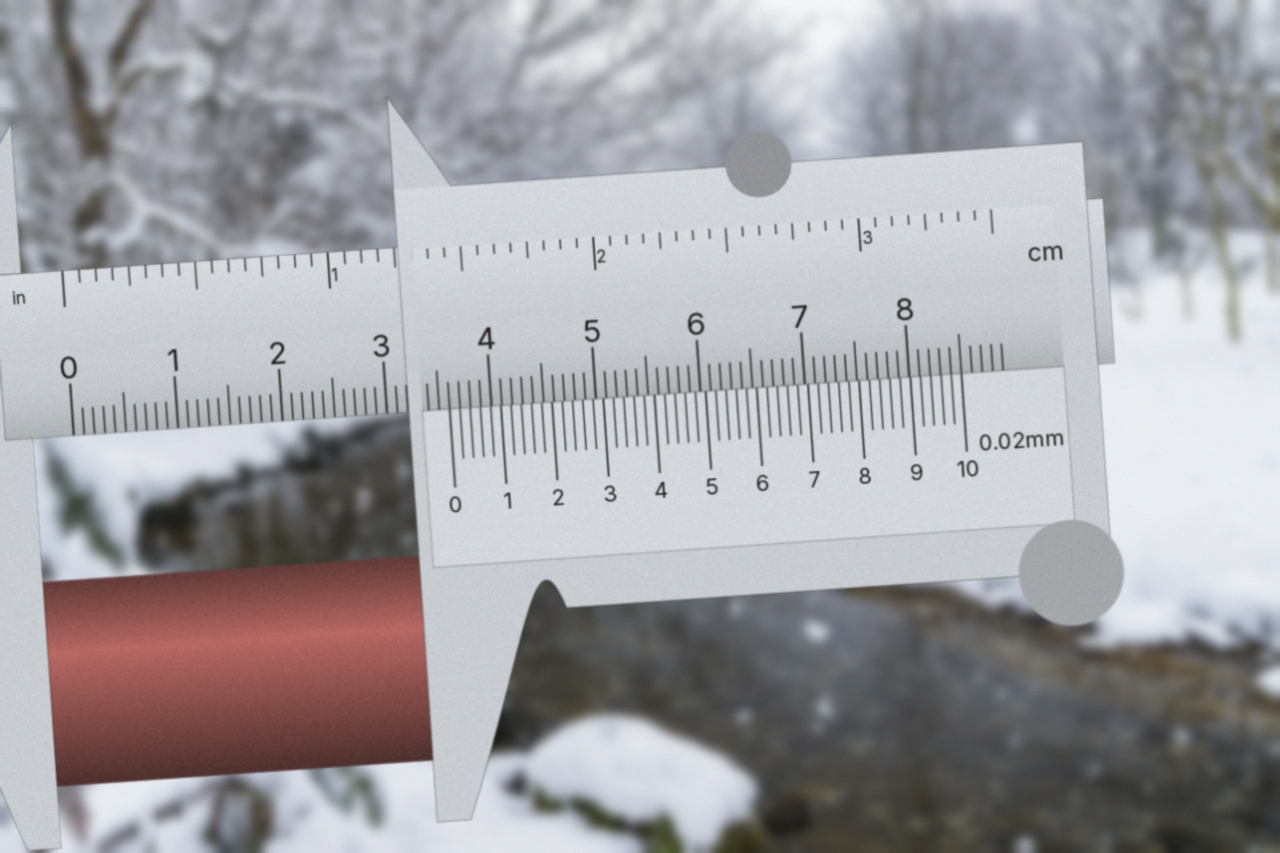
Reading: 36.0 mm
